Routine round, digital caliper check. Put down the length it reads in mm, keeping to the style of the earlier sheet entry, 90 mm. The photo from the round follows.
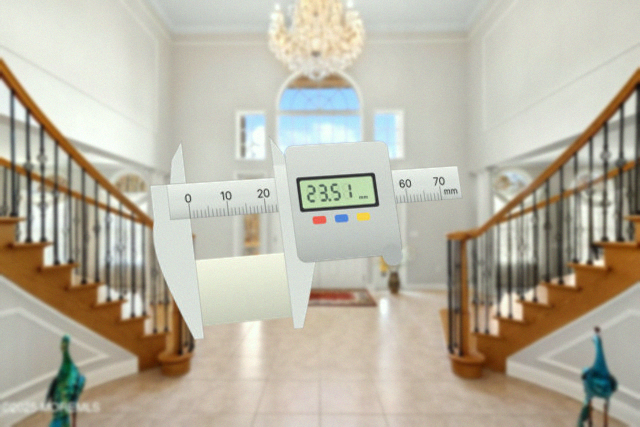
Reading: 23.51 mm
